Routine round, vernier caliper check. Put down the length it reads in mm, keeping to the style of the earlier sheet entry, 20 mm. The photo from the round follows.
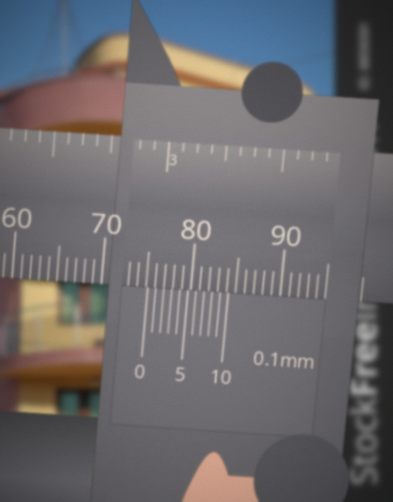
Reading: 75.2 mm
